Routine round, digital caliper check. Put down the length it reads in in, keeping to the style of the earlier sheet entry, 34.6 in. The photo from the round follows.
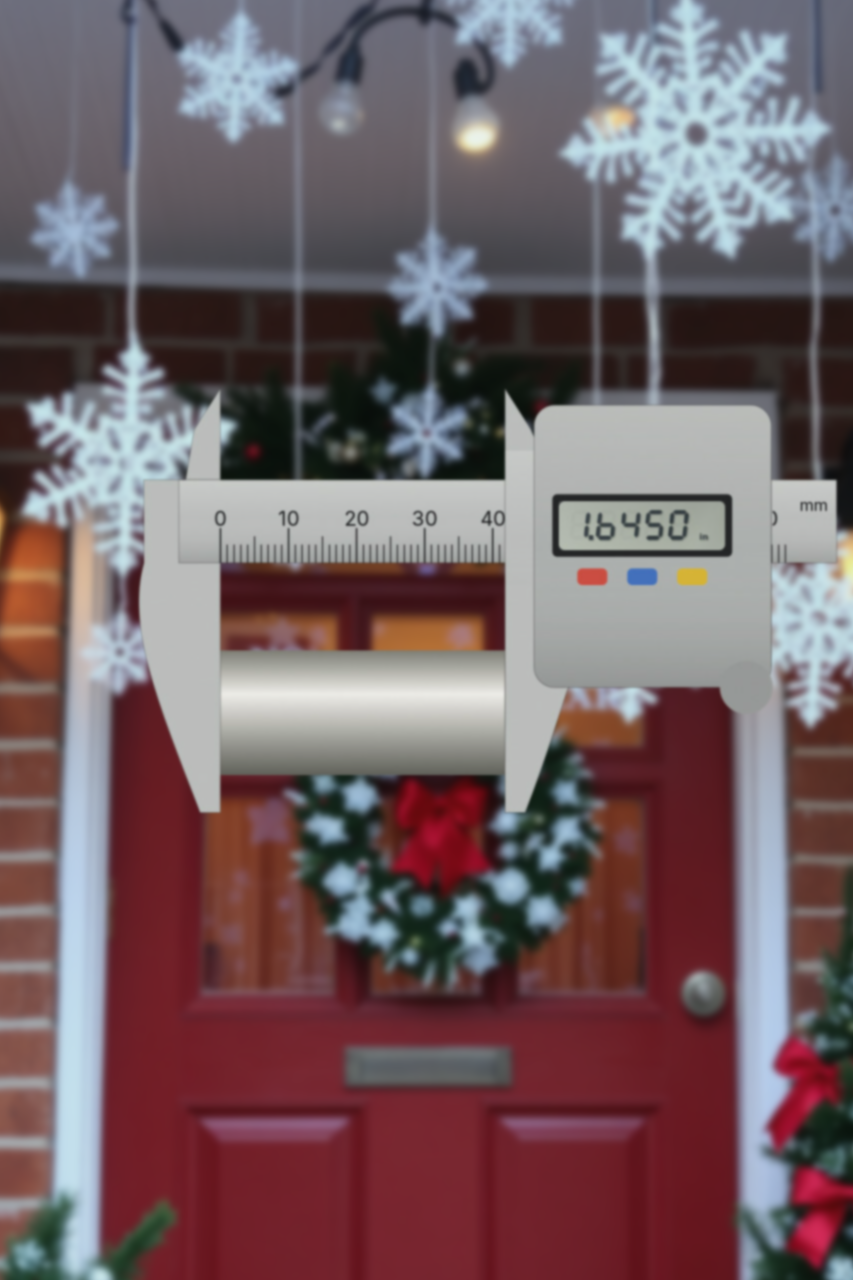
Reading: 1.6450 in
